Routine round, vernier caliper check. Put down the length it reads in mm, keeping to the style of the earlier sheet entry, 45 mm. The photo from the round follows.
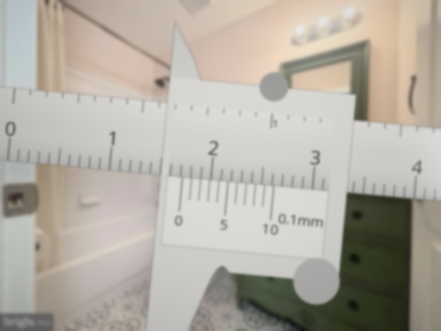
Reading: 17.2 mm
